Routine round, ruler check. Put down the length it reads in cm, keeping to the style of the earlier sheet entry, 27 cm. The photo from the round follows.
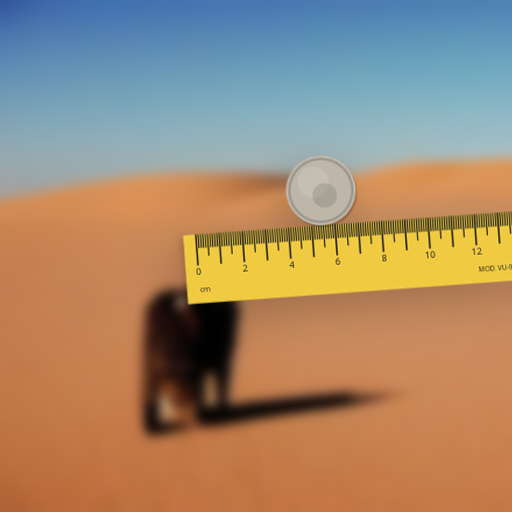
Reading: 3 cm
